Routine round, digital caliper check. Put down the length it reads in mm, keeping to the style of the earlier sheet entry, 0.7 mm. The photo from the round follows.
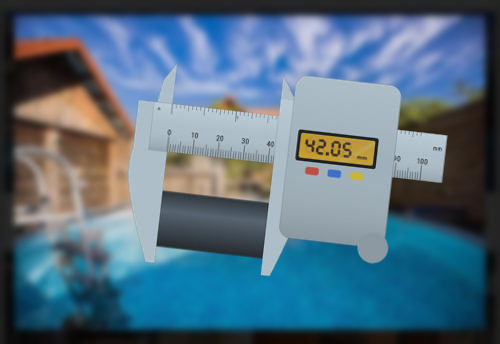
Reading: 42.05 mm
